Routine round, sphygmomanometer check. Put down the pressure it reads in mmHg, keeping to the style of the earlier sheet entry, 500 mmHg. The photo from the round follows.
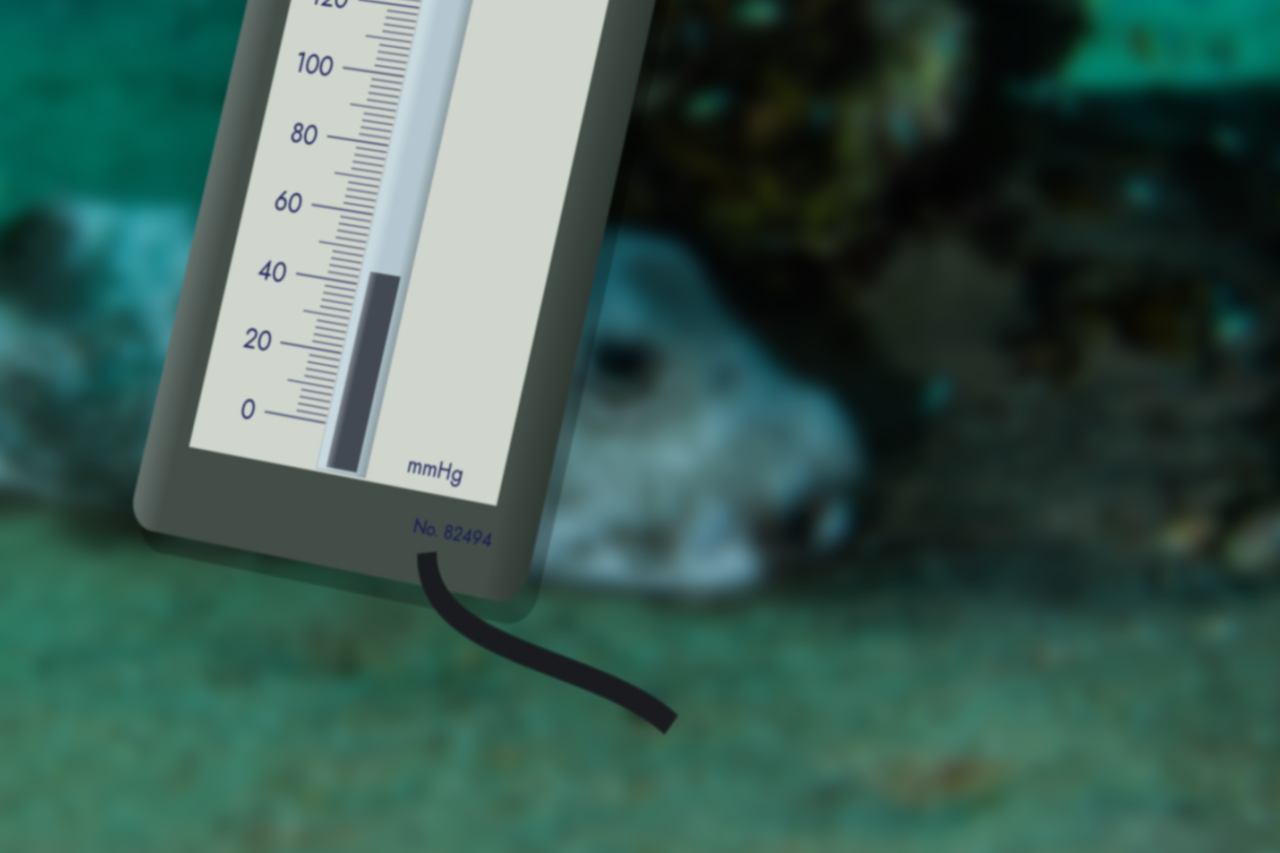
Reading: 44 mmHg
